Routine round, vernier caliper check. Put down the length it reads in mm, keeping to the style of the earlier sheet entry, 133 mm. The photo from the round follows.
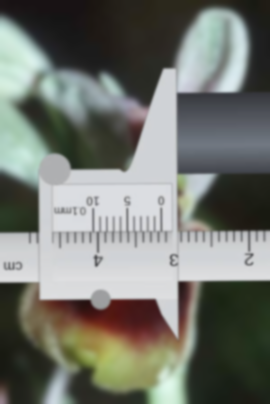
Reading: 31.6 mm
